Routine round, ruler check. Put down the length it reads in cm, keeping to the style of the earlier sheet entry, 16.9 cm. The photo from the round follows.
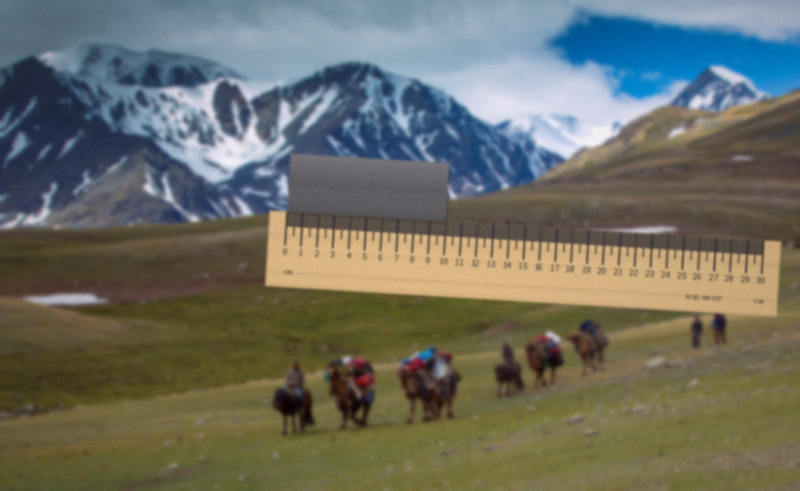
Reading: 10 cm
